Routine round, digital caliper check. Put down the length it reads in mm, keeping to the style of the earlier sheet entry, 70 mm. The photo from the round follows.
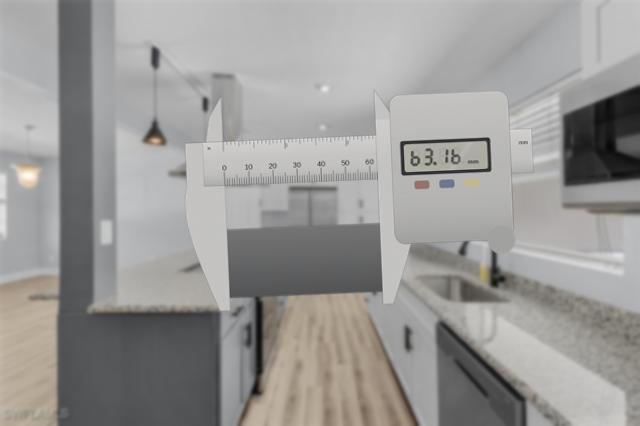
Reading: 63.16 mm
